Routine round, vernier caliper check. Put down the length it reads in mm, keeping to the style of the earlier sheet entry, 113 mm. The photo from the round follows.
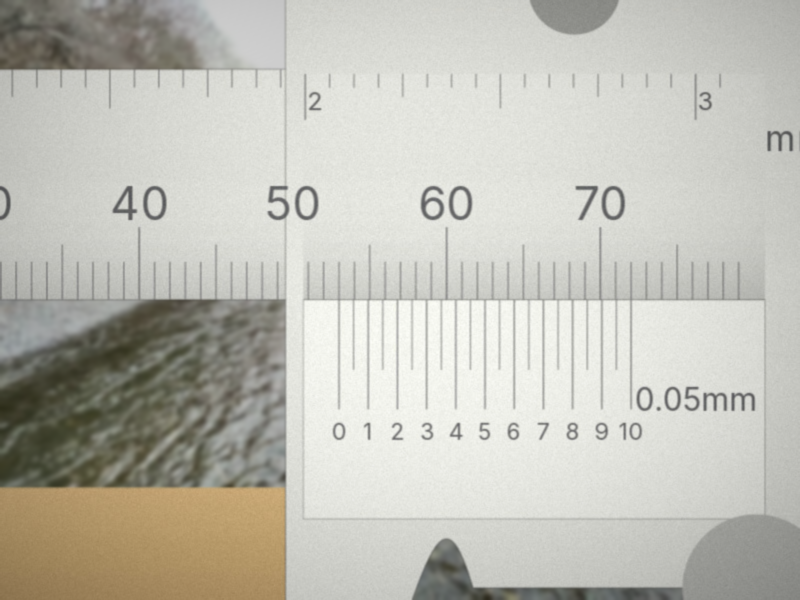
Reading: 53.0 mm
